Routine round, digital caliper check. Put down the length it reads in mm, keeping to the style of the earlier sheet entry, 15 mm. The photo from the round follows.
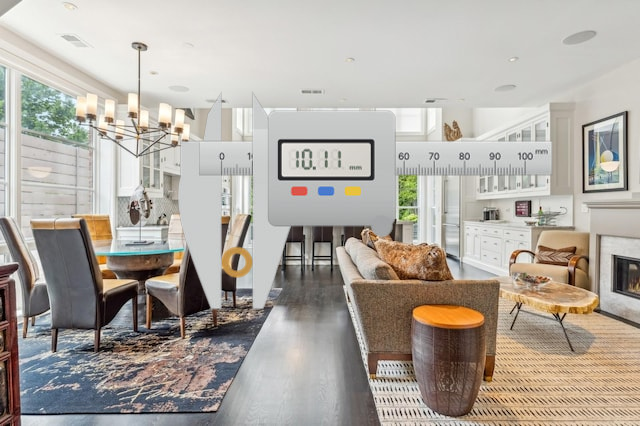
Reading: 10.11 mm
